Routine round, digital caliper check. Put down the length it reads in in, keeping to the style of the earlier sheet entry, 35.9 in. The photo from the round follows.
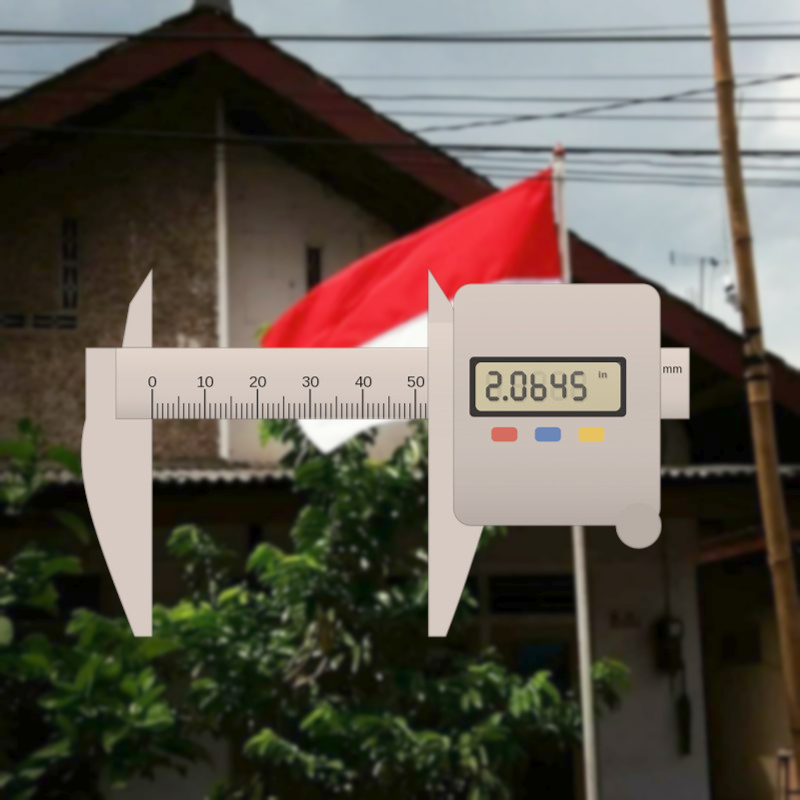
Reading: 2.0645 in
